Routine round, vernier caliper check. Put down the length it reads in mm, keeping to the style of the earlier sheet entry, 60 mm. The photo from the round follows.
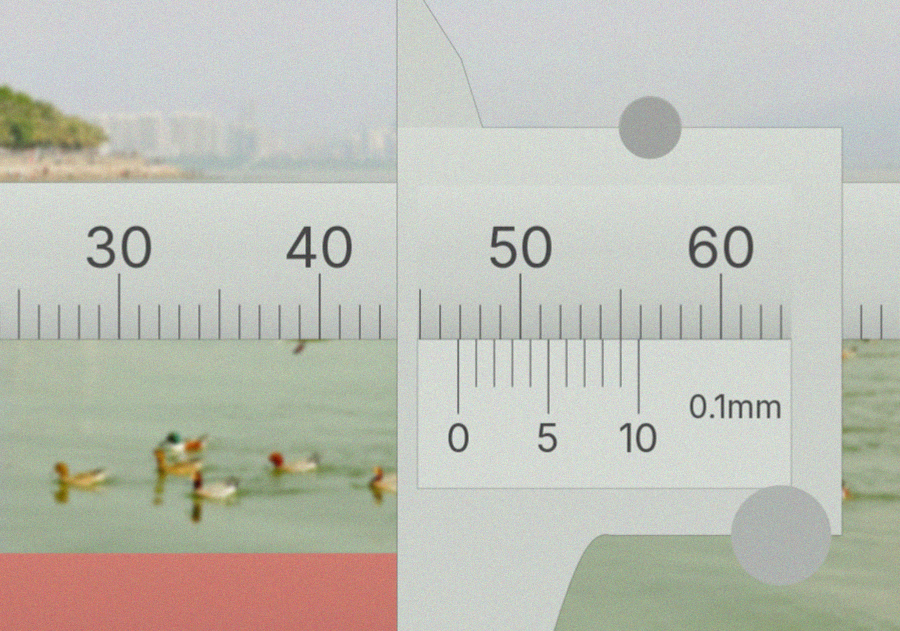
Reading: 46.9 mm
